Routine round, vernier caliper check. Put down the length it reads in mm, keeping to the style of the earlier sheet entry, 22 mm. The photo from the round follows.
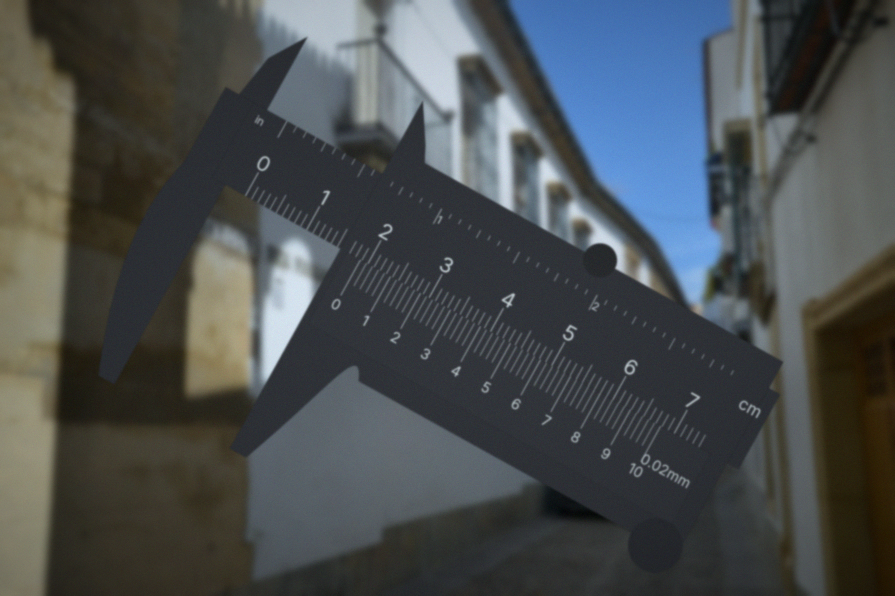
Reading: 18.8 mm
